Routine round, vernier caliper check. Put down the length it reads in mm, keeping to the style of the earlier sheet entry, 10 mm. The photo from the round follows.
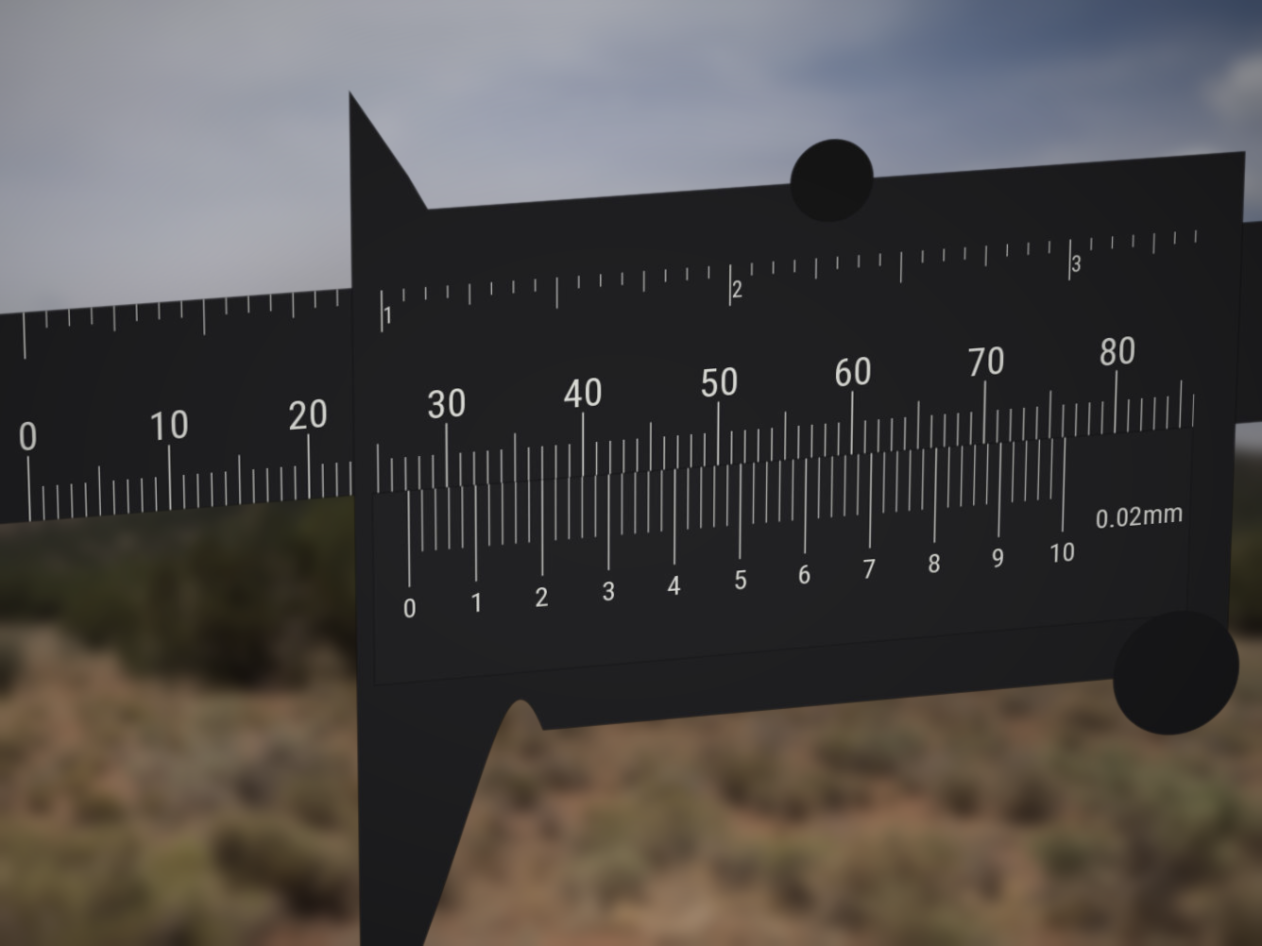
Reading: 27.2 mm
